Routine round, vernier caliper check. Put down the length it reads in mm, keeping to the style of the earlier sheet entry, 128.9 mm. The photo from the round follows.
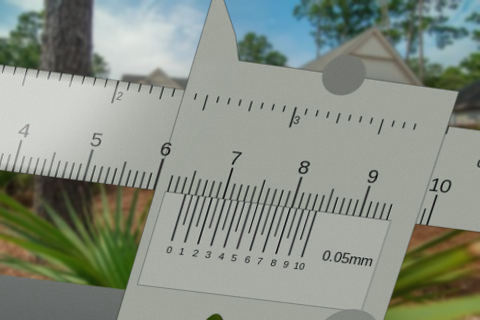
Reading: 64.6 mm
